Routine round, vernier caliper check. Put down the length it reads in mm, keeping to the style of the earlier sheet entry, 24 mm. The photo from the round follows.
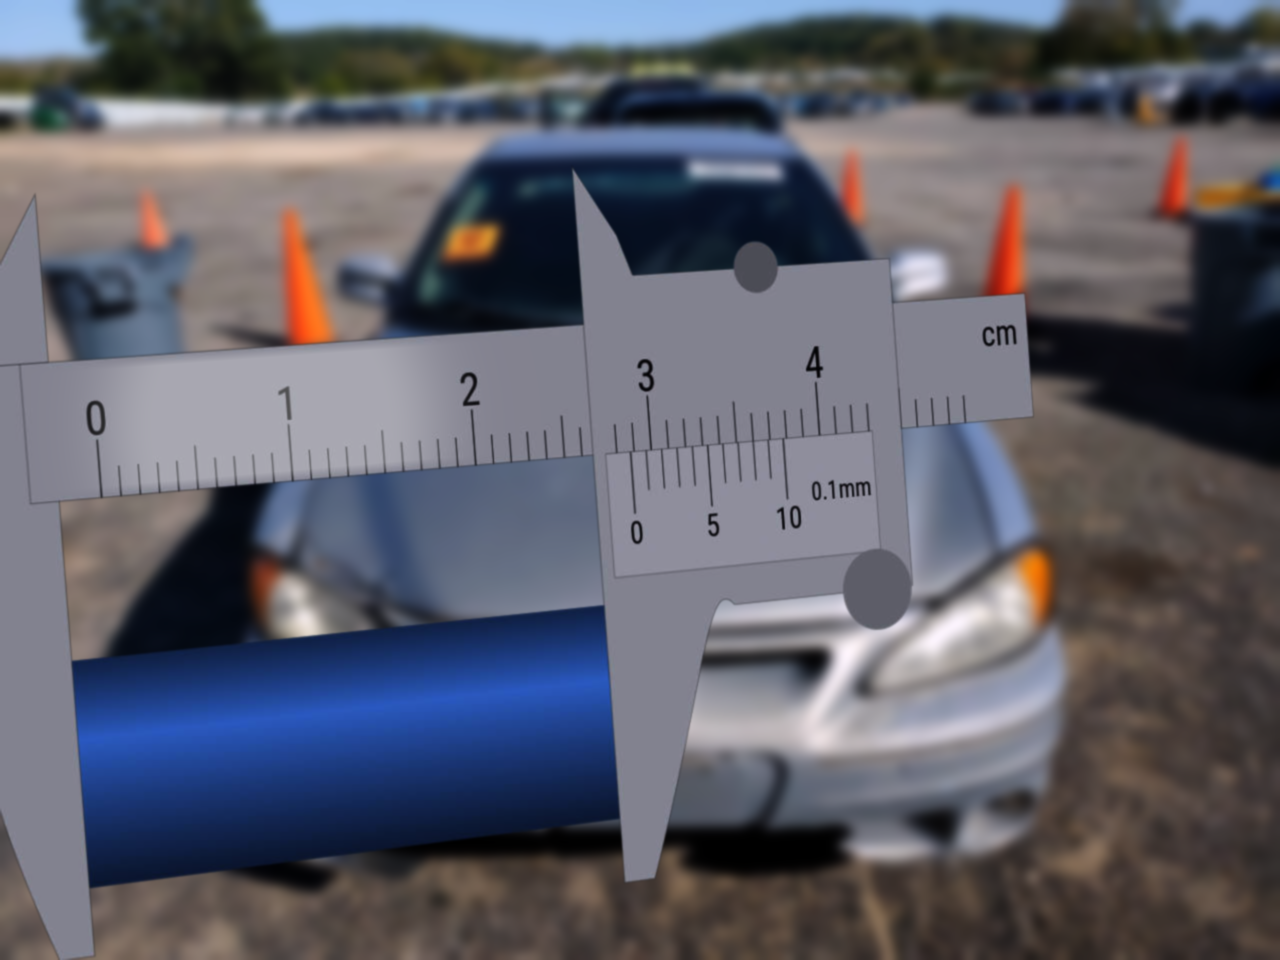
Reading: 28.8 mm
